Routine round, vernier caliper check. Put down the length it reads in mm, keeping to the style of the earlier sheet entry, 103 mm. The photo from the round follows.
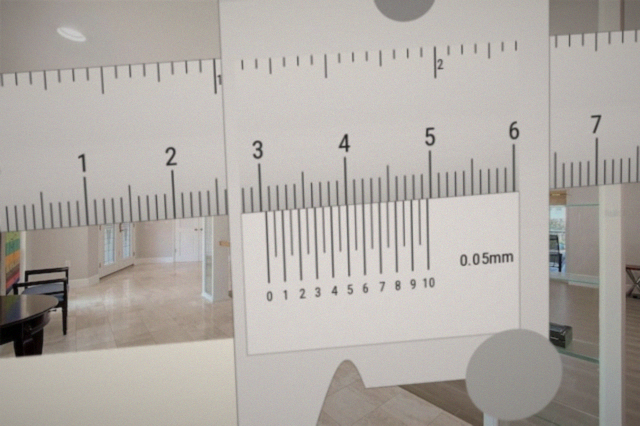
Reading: 30.6 mm
